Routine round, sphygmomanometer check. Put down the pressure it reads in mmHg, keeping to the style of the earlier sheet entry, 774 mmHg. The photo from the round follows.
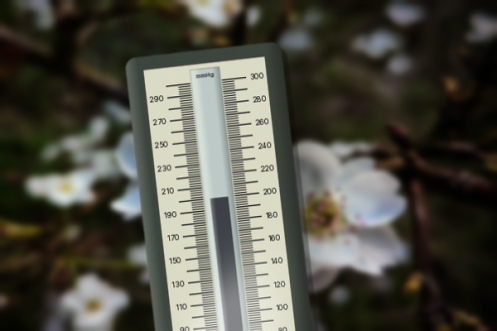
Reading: 200 mmHg
